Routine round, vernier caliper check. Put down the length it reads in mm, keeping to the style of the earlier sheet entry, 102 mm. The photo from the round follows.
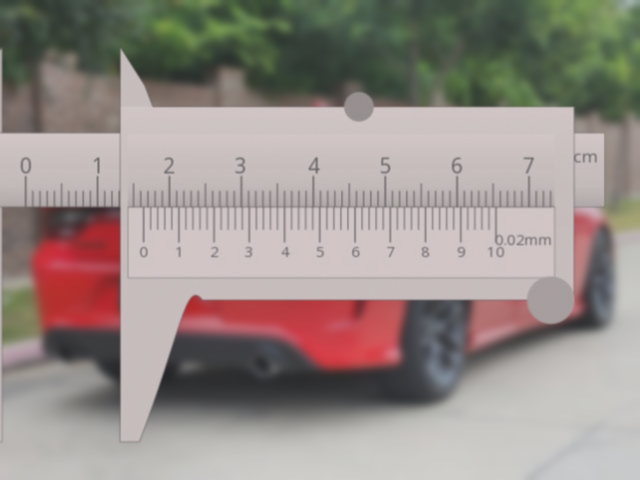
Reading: 16.4 mm
